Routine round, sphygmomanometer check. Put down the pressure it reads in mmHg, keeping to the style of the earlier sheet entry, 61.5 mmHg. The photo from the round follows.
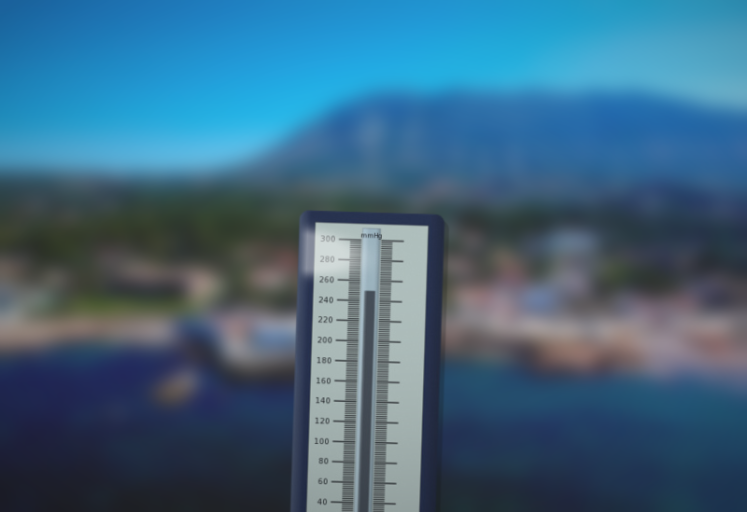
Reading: 250 mmHg
